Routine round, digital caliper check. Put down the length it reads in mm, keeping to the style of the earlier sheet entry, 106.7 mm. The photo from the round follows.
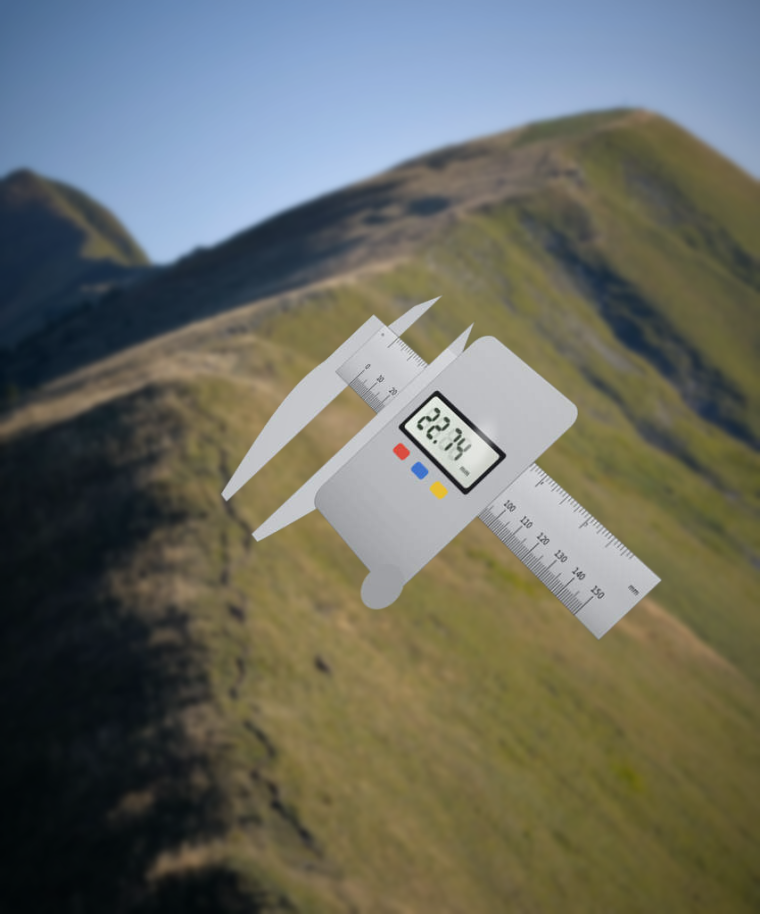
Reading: 22.74 mm
